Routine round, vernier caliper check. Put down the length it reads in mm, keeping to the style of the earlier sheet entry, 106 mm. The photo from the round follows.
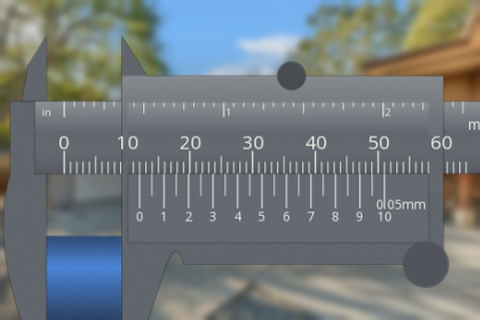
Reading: 12.0 mm
